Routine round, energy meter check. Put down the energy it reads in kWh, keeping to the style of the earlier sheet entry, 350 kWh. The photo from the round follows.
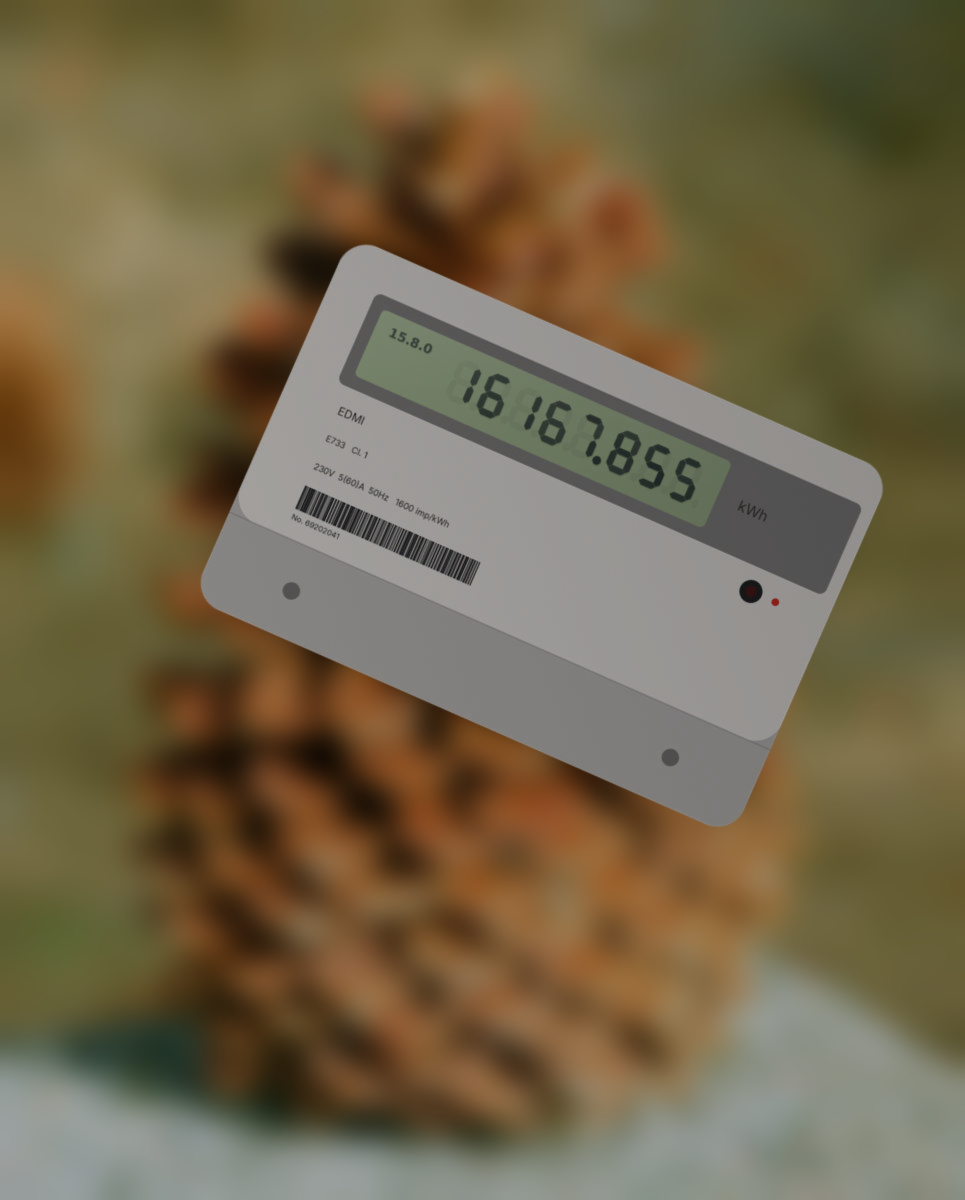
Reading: 16167.855 kWh
